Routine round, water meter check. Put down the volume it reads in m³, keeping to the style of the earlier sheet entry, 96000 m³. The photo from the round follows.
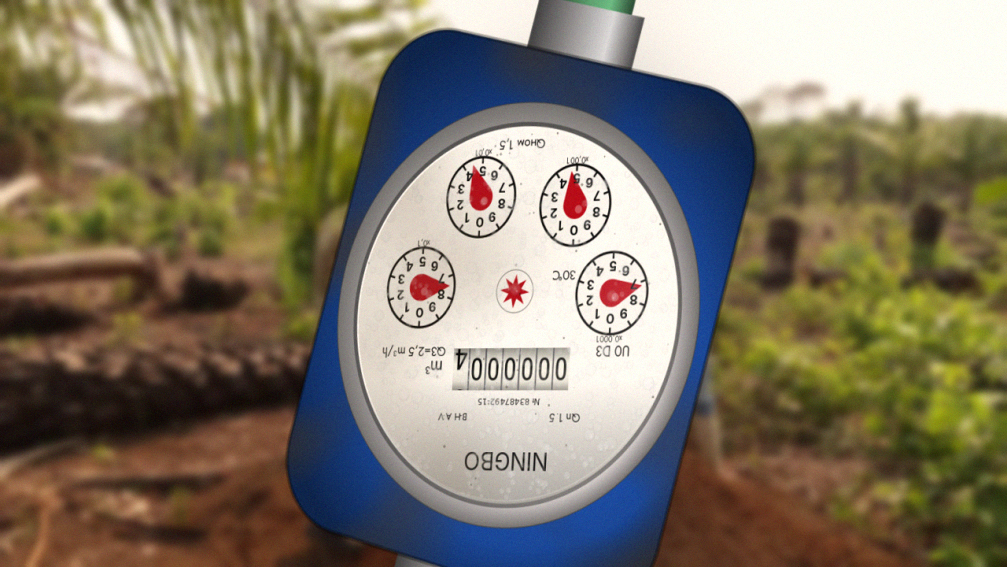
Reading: 3.7447 m³
